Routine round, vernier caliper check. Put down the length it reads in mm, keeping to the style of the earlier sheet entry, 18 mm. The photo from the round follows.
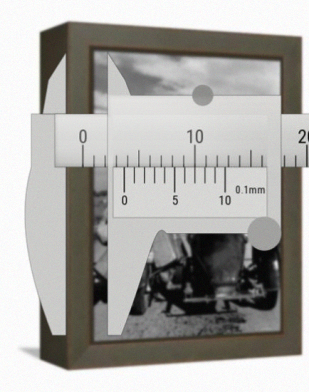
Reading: 3.7 mm
